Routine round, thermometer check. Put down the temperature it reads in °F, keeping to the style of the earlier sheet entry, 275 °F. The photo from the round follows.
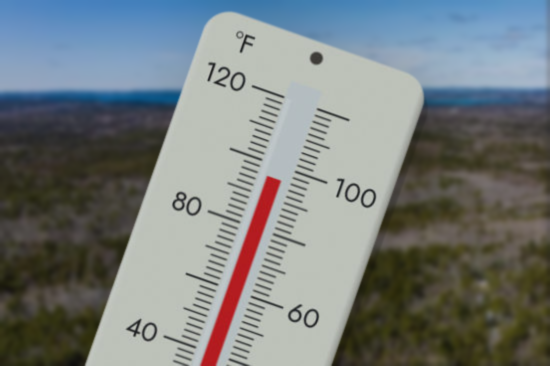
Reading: 96 °F
